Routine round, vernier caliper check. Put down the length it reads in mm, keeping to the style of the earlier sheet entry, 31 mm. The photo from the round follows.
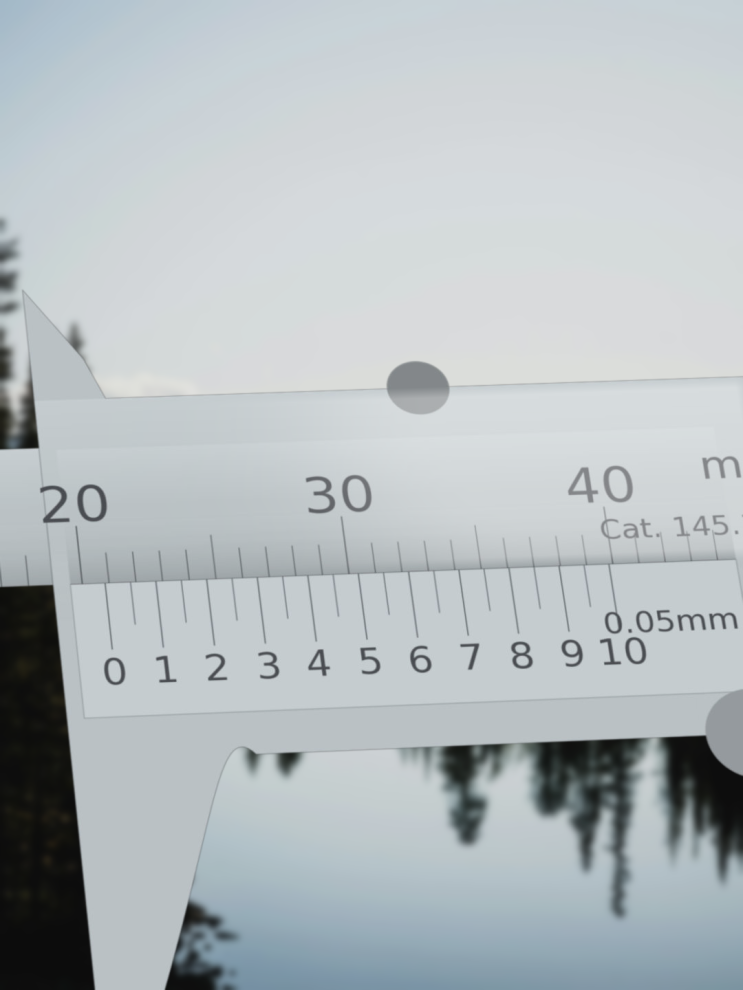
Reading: 20.85 mm
